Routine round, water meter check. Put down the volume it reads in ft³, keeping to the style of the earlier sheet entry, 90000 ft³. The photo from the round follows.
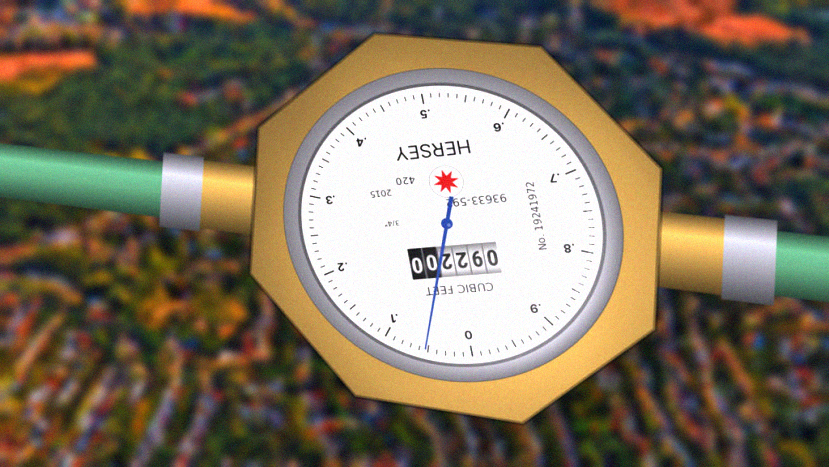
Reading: 92200.05 ft³
